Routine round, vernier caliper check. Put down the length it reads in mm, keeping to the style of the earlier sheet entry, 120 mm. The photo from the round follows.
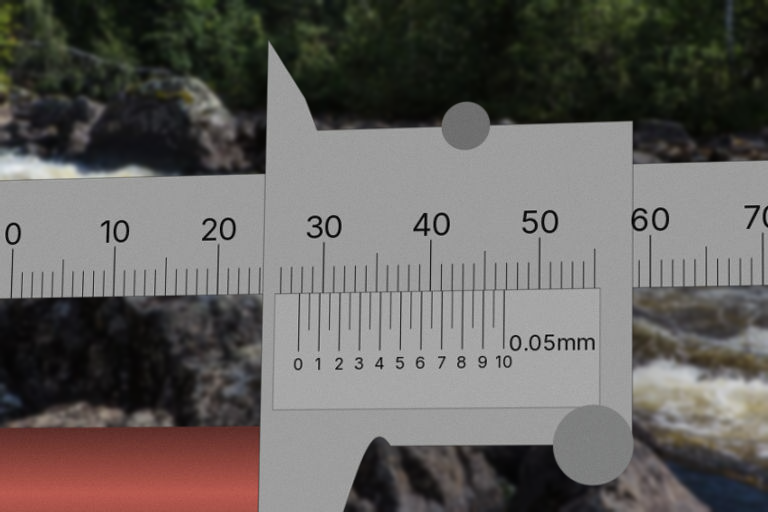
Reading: 27.8 mm
